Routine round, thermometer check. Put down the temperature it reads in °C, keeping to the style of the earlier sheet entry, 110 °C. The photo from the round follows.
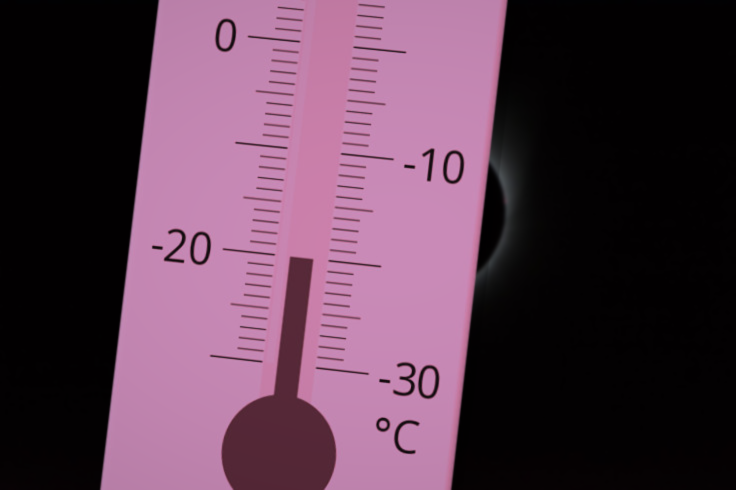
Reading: -20 °C
